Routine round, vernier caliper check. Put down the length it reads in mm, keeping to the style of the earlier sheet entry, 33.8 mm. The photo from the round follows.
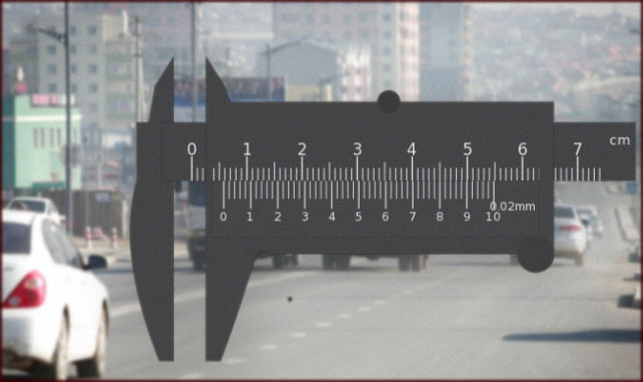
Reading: 5.8 mm
